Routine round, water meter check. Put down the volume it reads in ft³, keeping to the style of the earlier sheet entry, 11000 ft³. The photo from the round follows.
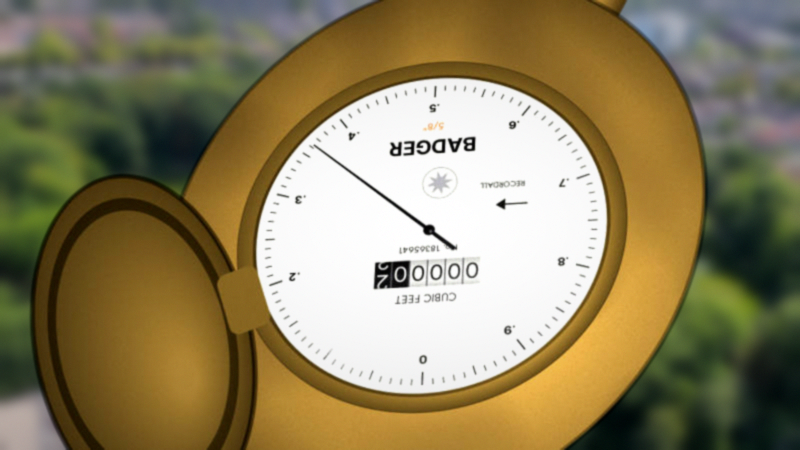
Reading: 2.36 ft³
